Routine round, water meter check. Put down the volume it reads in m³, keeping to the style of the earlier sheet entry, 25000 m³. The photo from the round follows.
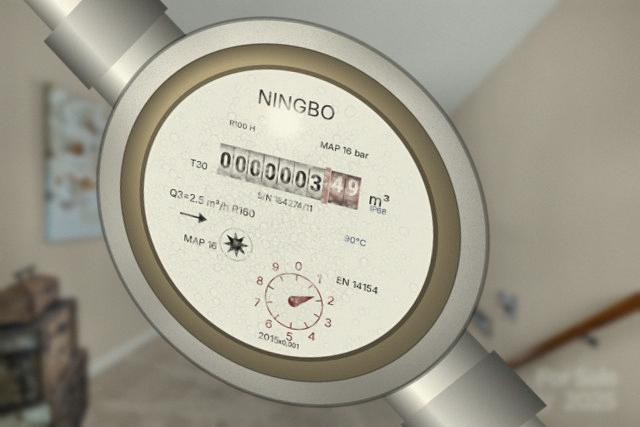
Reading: 3.491 m³
